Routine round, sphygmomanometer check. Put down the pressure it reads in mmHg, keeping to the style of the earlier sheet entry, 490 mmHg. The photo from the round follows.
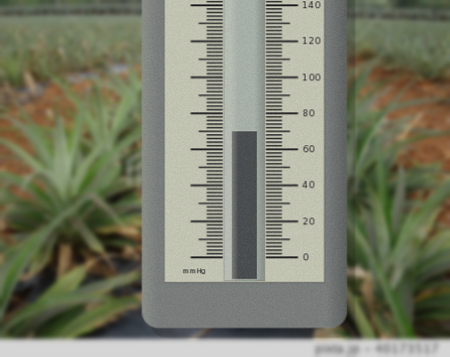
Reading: 70 mmHg
